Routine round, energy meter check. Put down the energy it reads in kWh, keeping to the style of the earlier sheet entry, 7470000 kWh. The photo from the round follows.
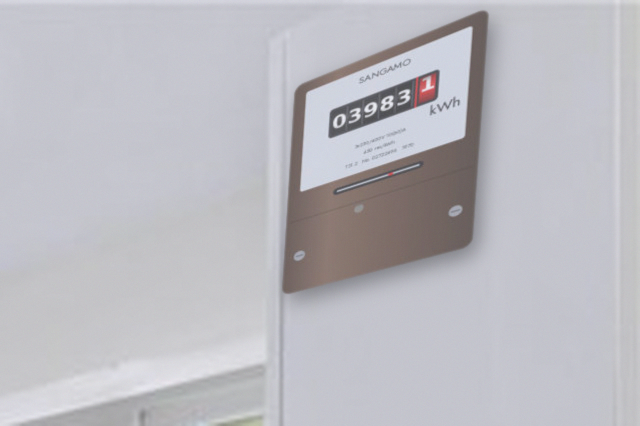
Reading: 3983.1 kWh
